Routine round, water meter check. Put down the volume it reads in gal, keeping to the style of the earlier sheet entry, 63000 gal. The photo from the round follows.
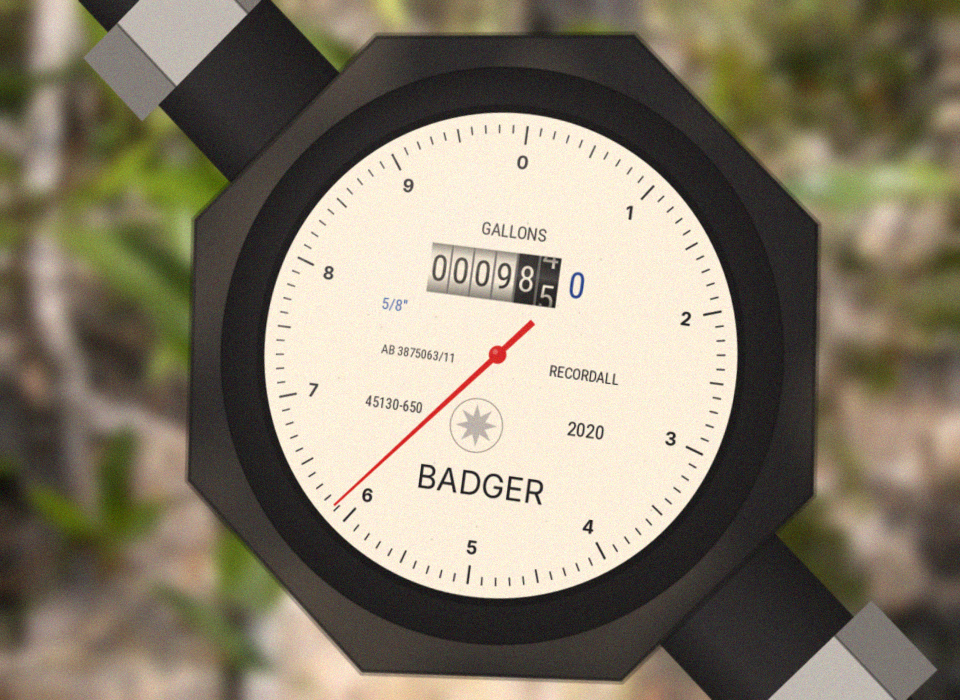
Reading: 9846.1 gal
